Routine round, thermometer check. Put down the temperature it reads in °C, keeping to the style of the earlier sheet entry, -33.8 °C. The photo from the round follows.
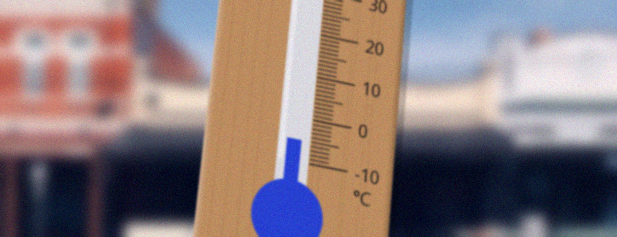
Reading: -5 °C
